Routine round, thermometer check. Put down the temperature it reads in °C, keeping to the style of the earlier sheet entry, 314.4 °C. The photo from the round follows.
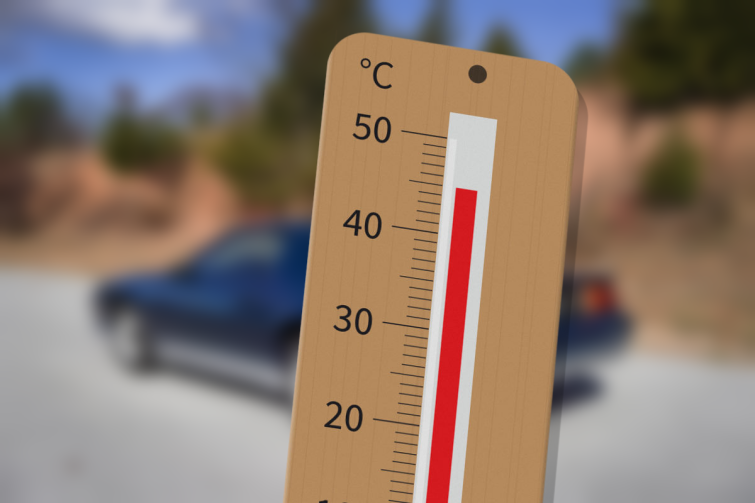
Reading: 45 °C
